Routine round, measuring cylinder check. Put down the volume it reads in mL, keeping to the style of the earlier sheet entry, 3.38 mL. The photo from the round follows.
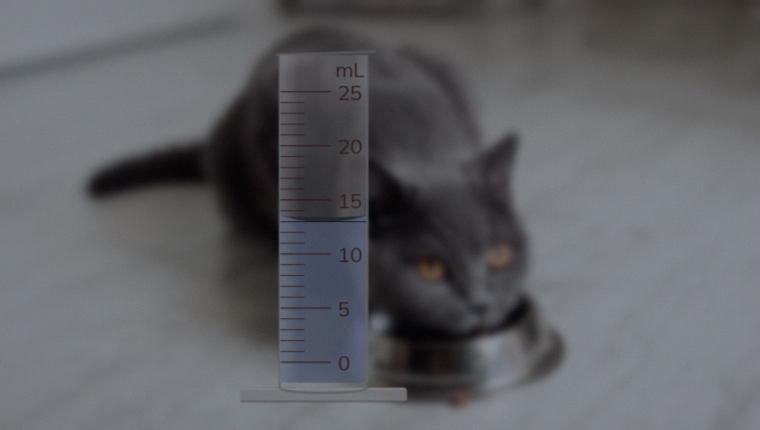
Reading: 13 mL
